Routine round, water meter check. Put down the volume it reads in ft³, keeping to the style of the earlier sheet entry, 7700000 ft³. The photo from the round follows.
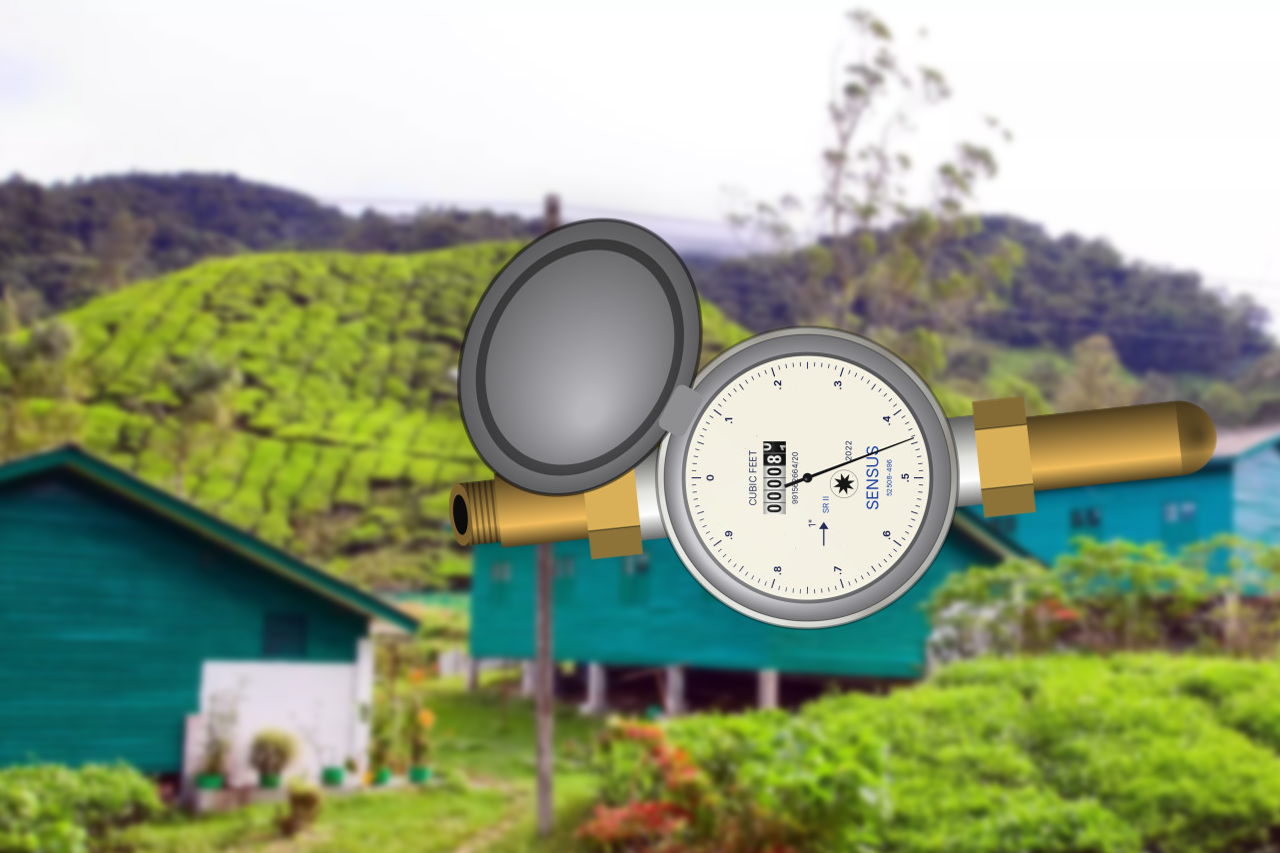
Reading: 80.44 ft³
